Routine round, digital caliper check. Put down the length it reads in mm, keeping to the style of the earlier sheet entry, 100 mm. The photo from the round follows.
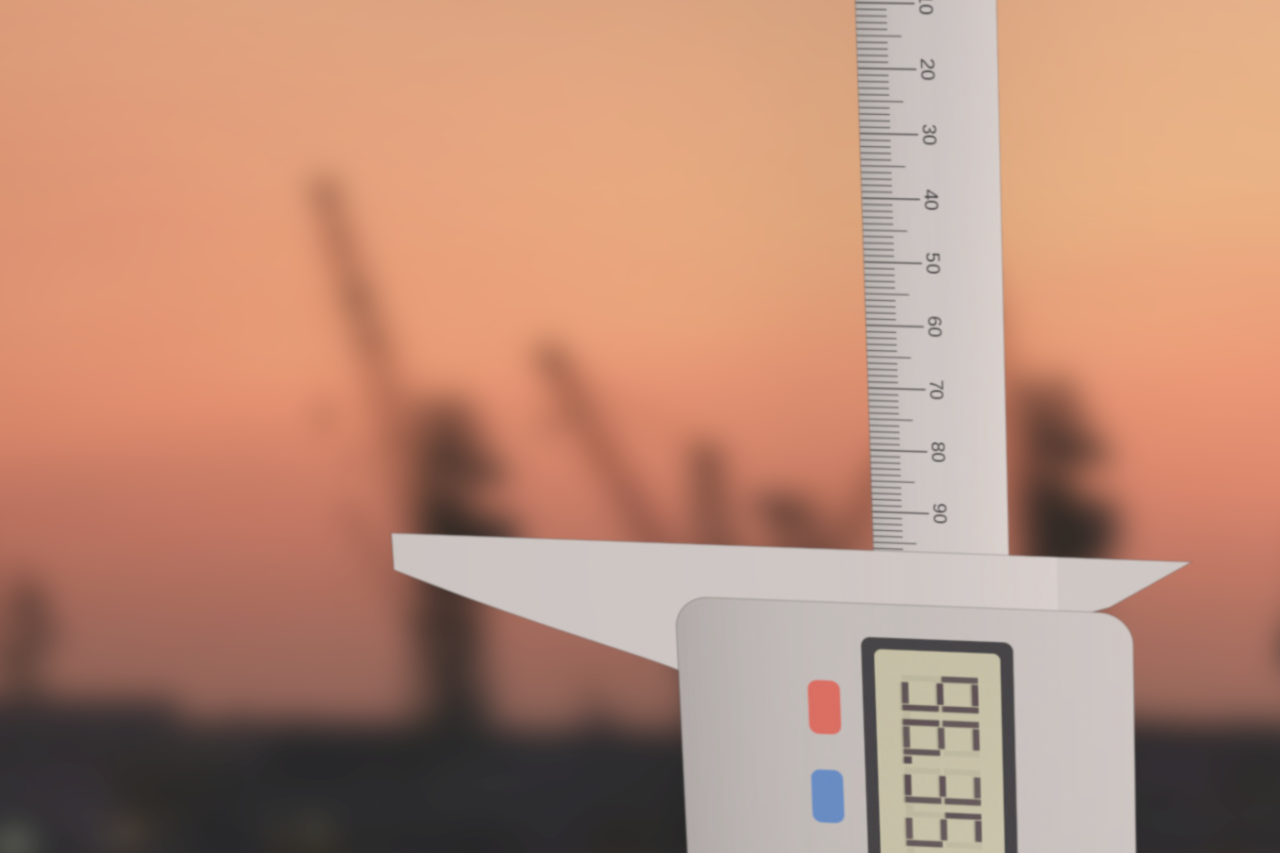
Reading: 96.35 mm
